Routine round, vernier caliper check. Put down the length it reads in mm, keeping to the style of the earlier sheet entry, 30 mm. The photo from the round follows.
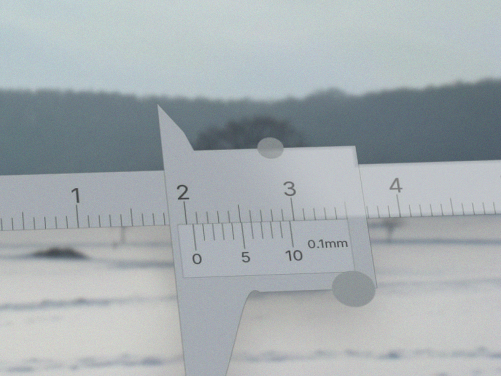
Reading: 20.6 mm
